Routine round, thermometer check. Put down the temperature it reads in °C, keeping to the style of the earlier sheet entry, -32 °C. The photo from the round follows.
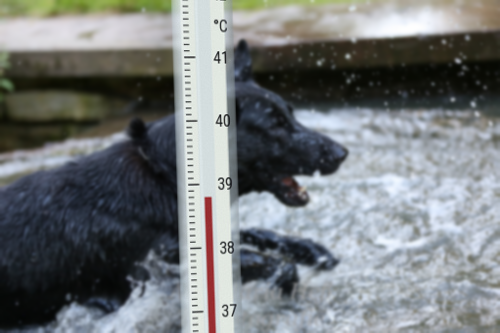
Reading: 38.8 °C
